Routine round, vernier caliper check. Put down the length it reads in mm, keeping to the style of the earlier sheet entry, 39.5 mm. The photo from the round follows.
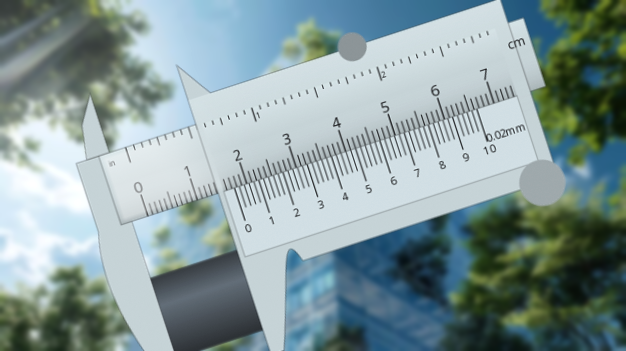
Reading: 17.5 mm
